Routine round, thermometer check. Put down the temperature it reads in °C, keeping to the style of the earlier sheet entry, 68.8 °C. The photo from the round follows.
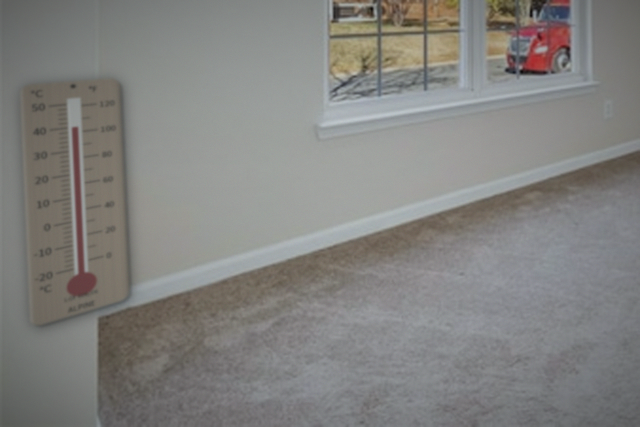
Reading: 40 °C
